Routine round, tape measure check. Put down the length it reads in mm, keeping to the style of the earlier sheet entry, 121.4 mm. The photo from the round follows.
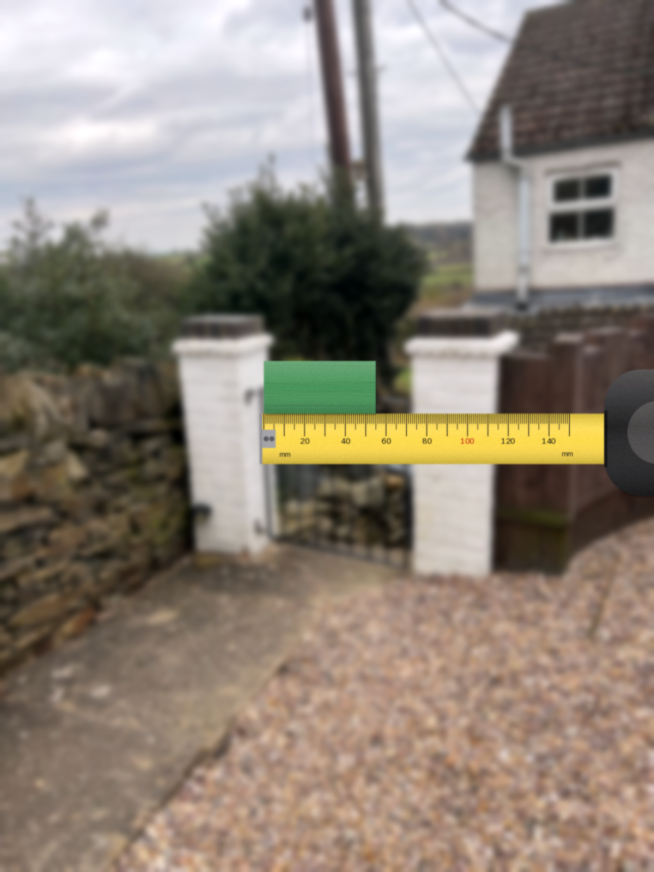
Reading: 55 mm
